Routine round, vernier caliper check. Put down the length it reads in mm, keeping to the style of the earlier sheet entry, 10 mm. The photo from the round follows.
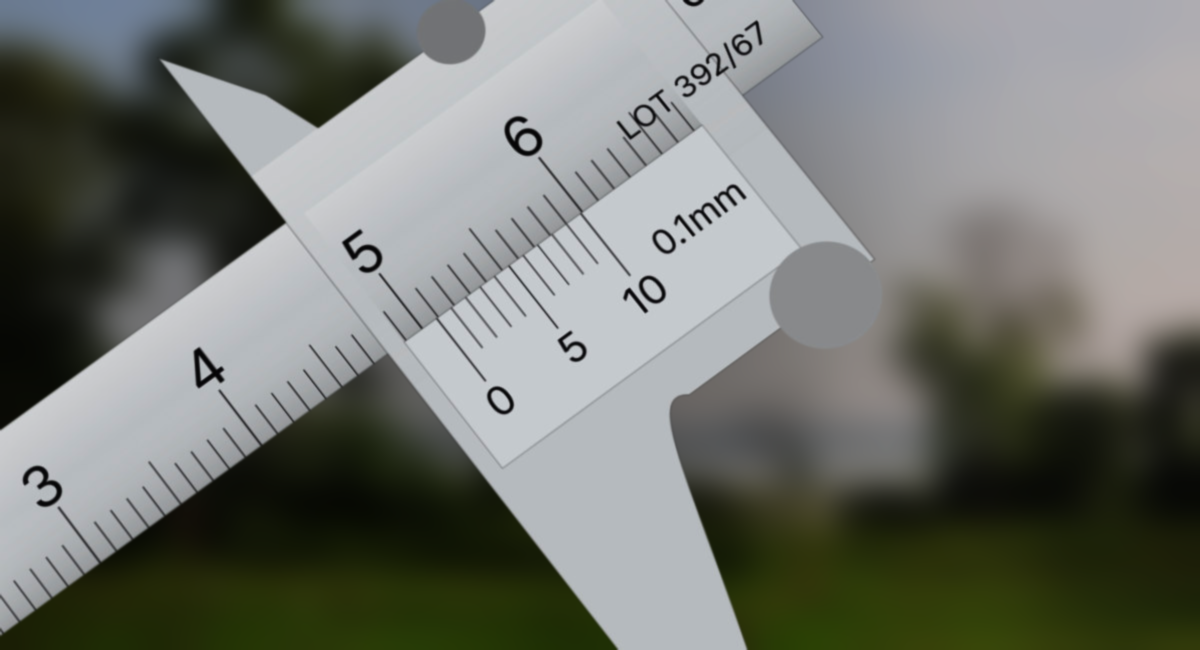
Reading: 50.9 mm
